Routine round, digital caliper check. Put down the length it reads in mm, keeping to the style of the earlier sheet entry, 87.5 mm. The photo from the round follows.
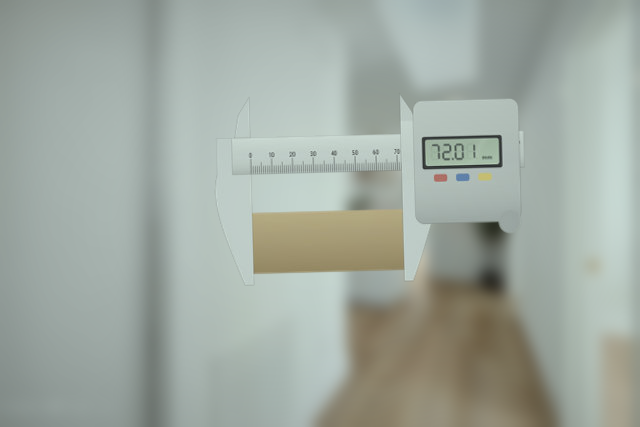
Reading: 72.01 mm
